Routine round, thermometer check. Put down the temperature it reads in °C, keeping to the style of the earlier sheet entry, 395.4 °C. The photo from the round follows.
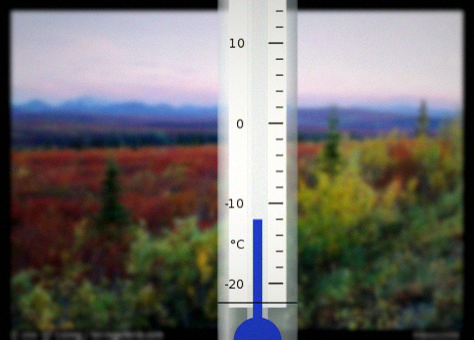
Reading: -12 °C
